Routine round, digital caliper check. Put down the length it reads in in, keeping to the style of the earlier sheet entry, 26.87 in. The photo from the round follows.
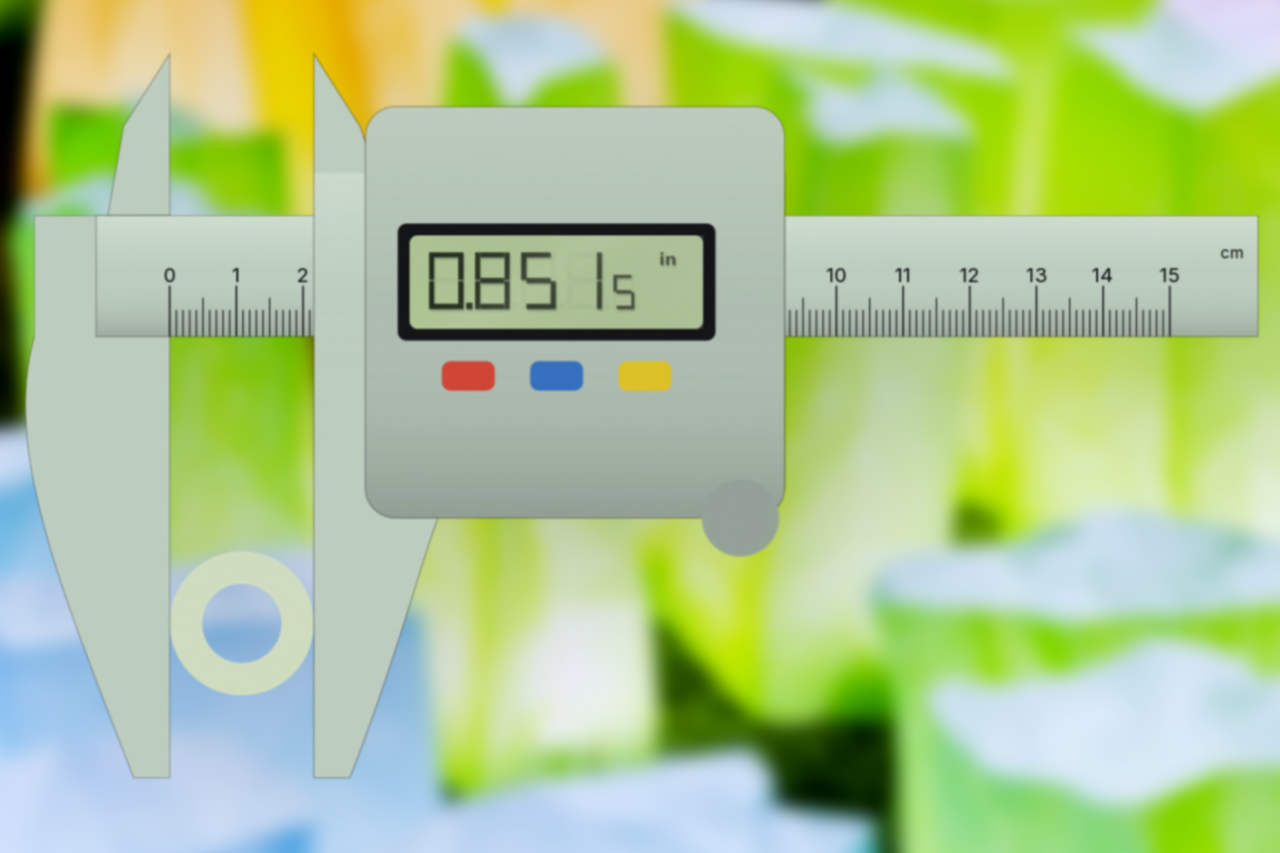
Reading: 0.8515 in
